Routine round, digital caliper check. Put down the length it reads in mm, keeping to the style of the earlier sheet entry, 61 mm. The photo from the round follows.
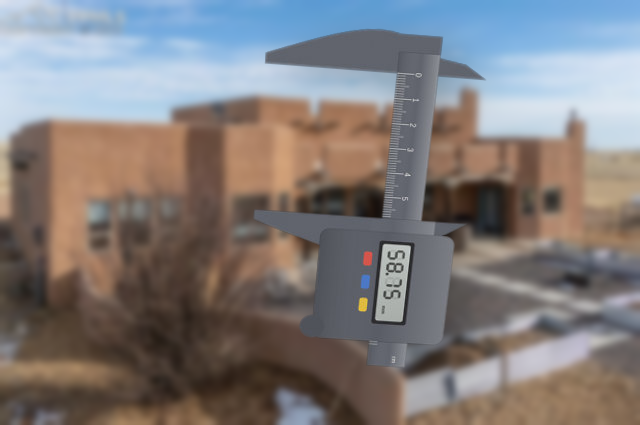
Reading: 58.75 mm
